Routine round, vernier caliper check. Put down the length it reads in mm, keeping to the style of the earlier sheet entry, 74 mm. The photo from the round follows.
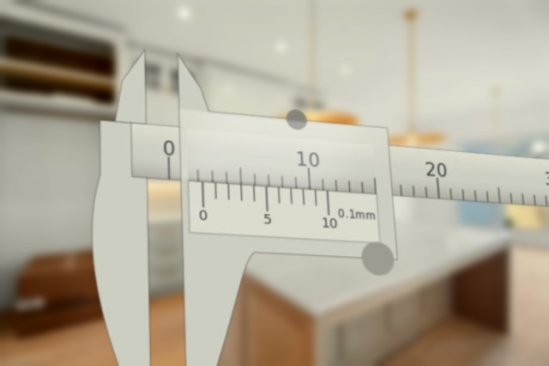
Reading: 2.3 mm
